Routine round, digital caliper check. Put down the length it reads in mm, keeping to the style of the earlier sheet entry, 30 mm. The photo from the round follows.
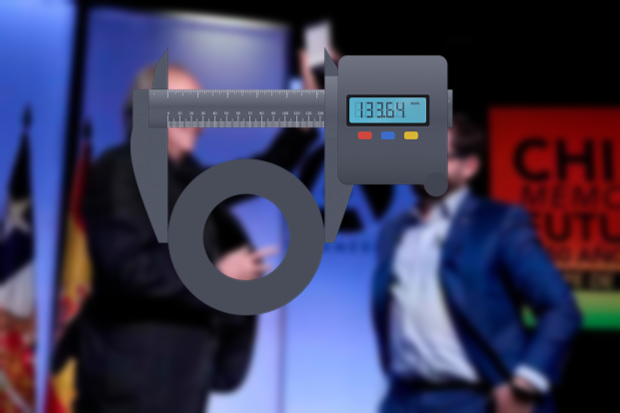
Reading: 133.64 mm
